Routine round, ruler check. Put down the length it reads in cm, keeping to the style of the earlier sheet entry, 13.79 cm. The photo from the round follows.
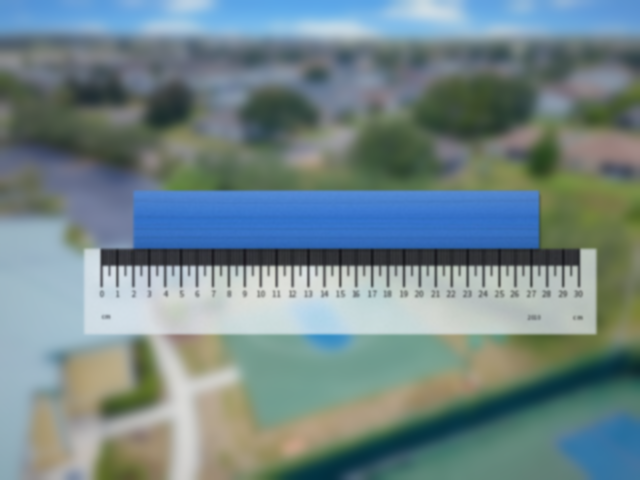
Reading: 25.5 cm
